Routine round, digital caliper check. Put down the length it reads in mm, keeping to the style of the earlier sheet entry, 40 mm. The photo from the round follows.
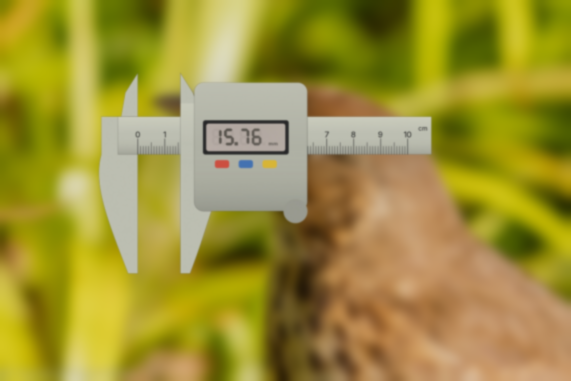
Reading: 15.76 mm
